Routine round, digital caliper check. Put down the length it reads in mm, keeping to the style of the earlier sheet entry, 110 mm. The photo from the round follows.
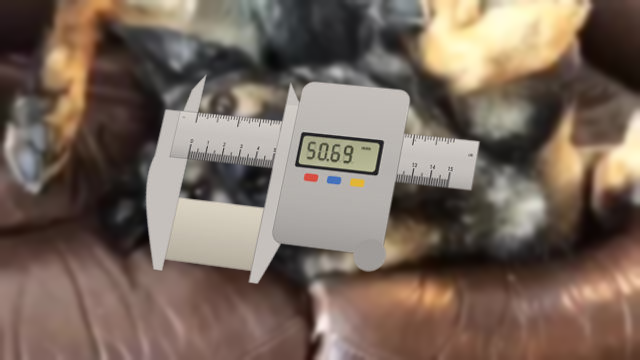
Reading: 50.69 mm
